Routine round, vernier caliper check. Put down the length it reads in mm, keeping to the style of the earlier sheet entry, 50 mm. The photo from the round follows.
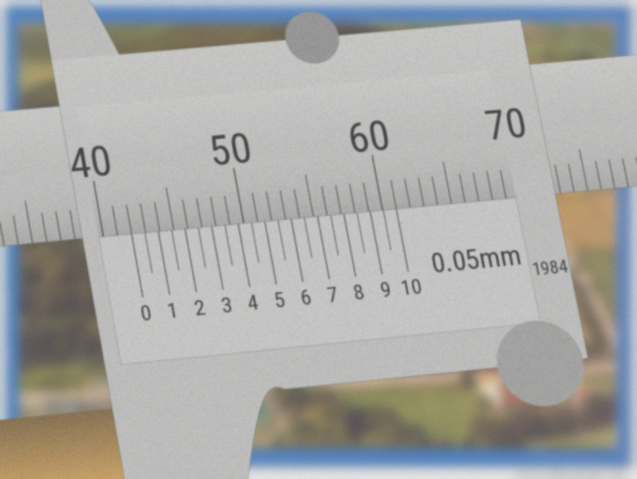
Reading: 42.0 mm
